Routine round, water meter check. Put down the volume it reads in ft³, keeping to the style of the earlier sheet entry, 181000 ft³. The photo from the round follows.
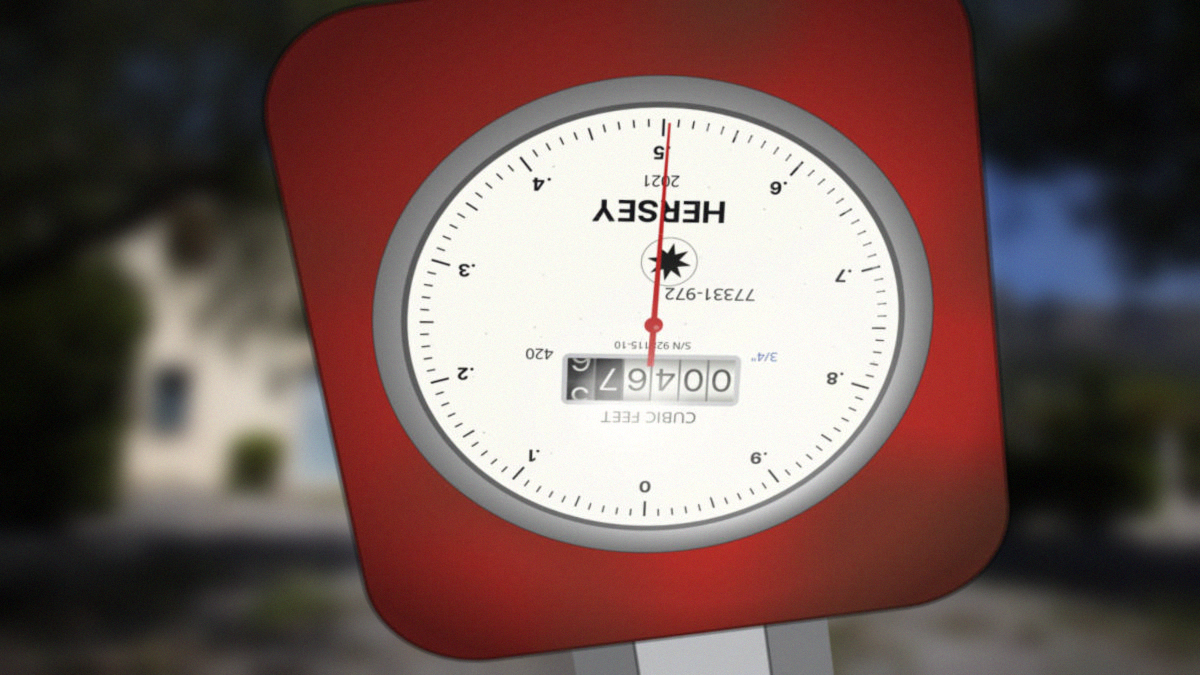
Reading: 4675.50 ft³
